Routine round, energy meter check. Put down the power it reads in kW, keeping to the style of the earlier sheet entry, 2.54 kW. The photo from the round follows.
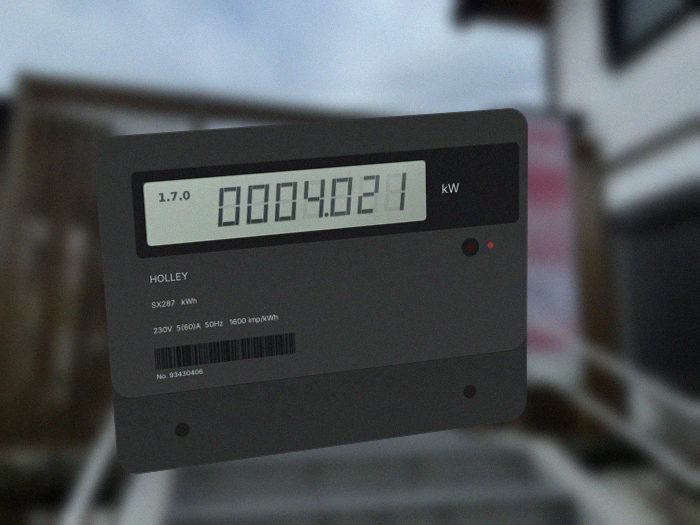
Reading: 4.021 kW
